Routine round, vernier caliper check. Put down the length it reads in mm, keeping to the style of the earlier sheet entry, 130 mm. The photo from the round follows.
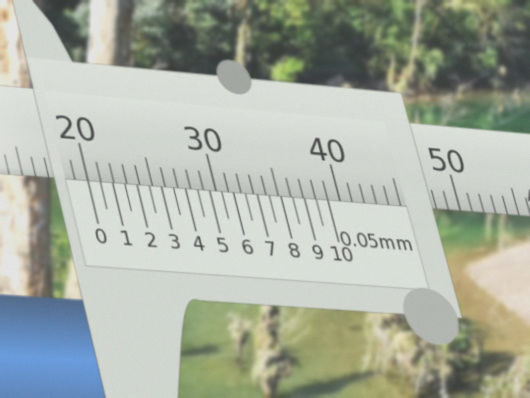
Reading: 20.0 mm
